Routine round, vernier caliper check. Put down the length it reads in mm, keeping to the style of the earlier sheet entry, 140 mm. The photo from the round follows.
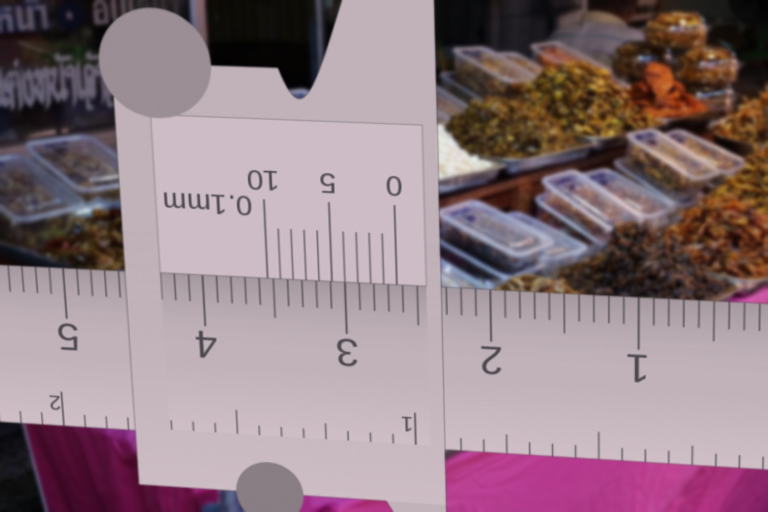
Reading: 26.4 mm
